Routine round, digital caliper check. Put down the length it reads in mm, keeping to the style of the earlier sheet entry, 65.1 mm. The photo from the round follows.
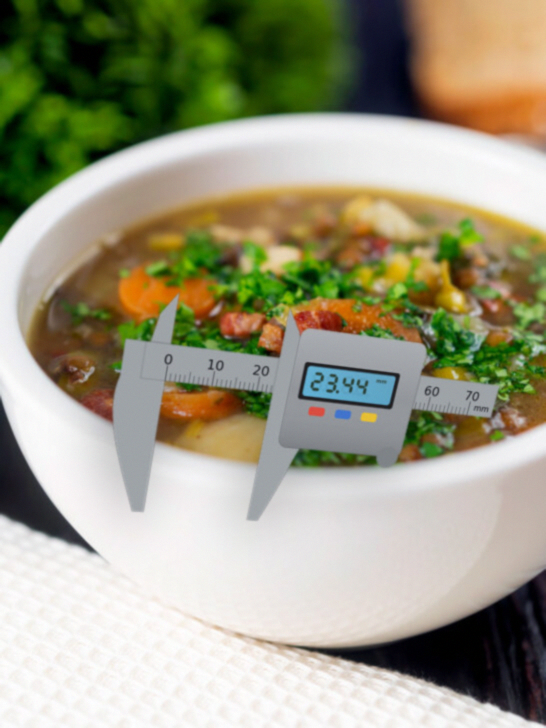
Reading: 23.44 mm
